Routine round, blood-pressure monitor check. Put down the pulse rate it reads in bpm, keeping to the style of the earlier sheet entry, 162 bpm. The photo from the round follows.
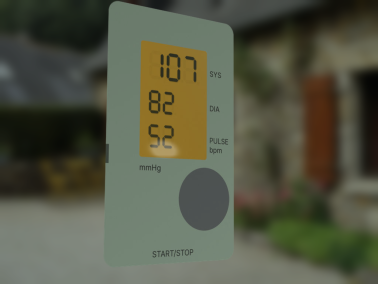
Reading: 52 bpm
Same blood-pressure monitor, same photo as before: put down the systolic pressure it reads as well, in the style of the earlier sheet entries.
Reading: 107 mmHg
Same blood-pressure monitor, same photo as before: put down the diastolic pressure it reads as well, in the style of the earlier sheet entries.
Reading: 82 mmHg
